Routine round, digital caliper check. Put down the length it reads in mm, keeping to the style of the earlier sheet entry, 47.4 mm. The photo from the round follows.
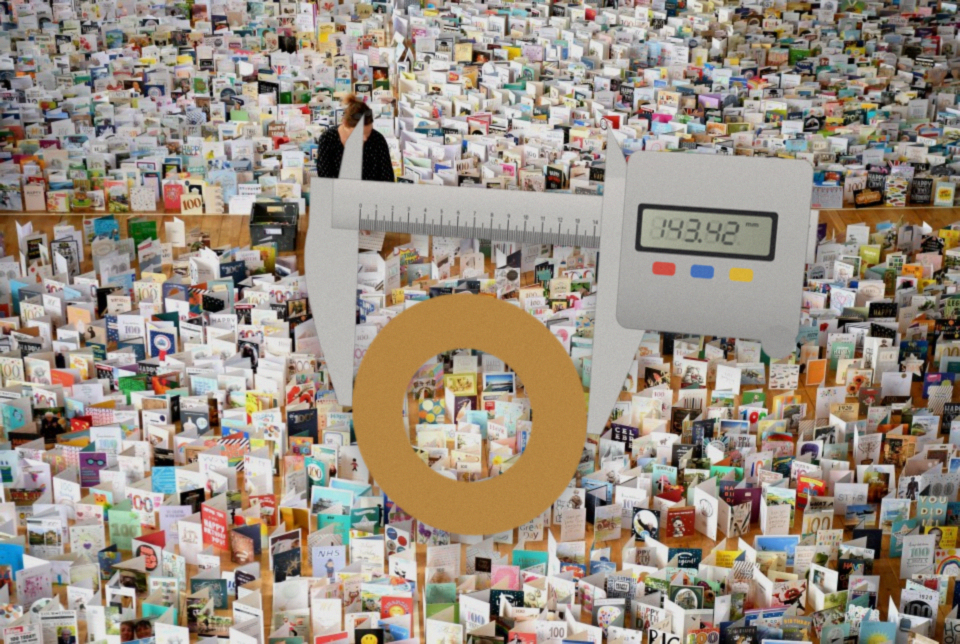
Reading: 143.42 mm
